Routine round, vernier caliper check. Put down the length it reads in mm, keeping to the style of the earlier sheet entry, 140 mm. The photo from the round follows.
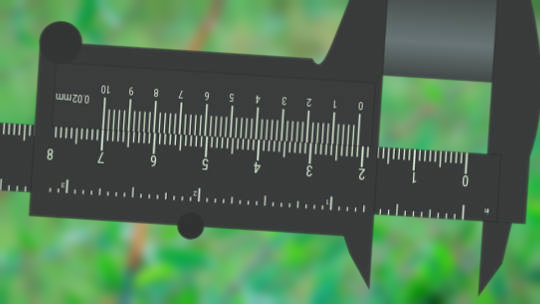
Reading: 21.0 mm
